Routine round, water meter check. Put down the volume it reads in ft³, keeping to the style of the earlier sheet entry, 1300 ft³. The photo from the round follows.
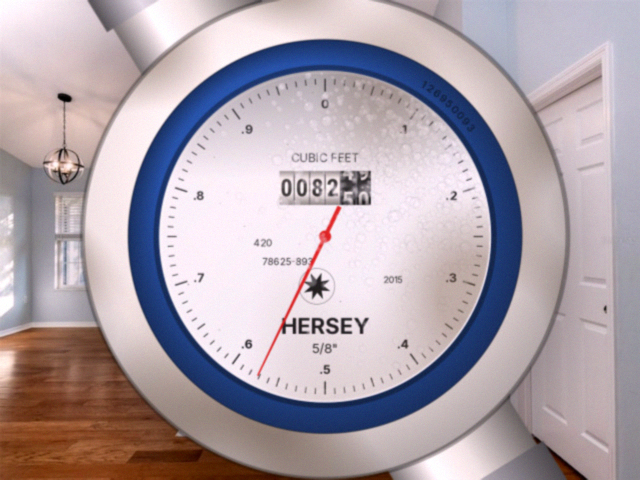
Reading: 8249.57 ft³
